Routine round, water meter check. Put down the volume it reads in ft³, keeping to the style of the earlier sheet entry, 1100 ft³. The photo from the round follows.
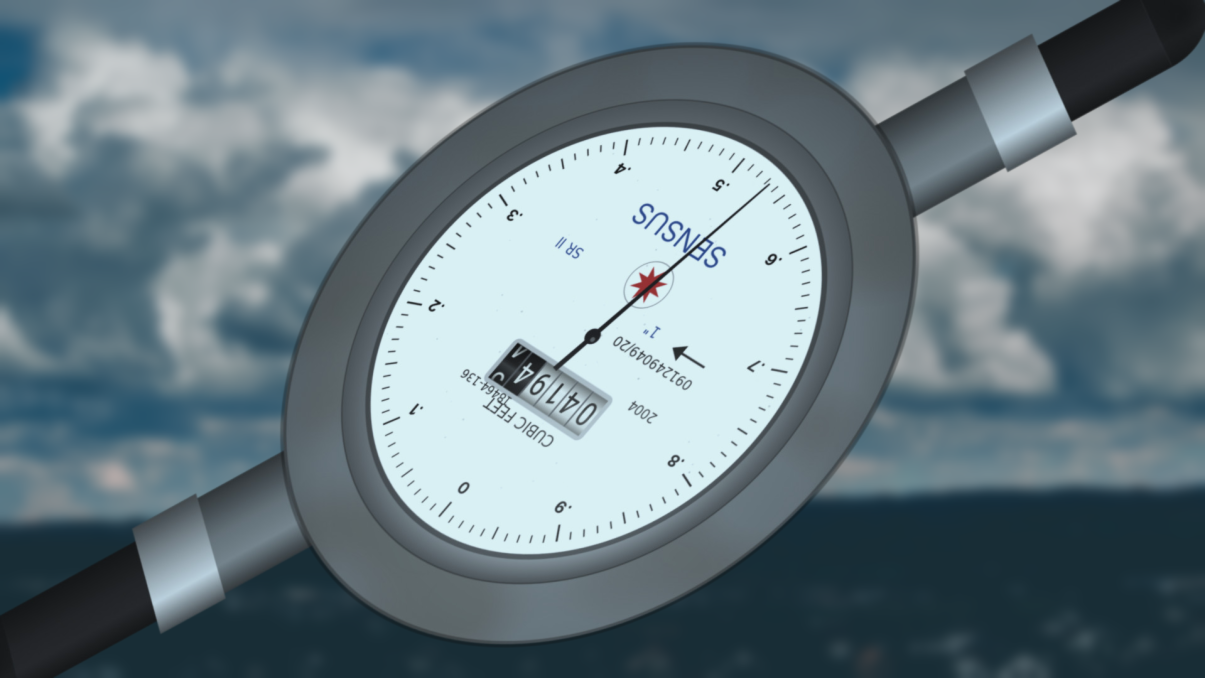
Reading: 41943.53 ft³
